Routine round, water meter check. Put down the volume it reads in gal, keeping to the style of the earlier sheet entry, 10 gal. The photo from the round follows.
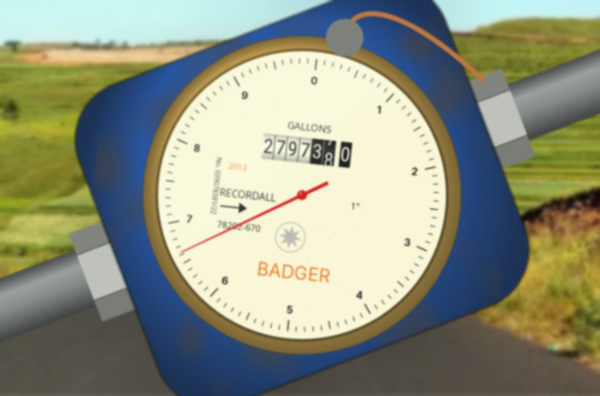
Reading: 2797376.6 gal
